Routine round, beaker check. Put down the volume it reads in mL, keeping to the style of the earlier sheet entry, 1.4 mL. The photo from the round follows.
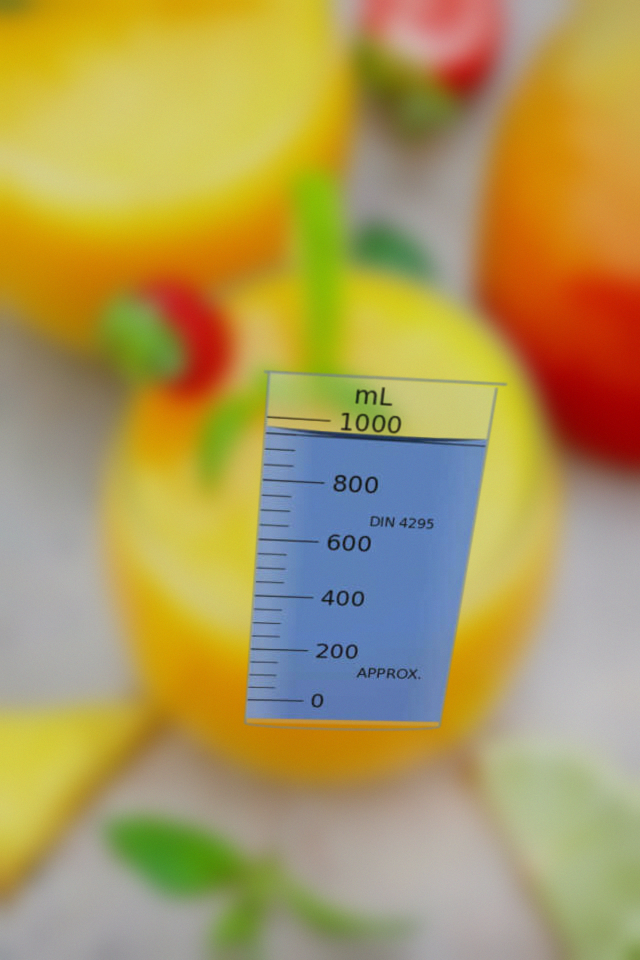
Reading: 950 mL
